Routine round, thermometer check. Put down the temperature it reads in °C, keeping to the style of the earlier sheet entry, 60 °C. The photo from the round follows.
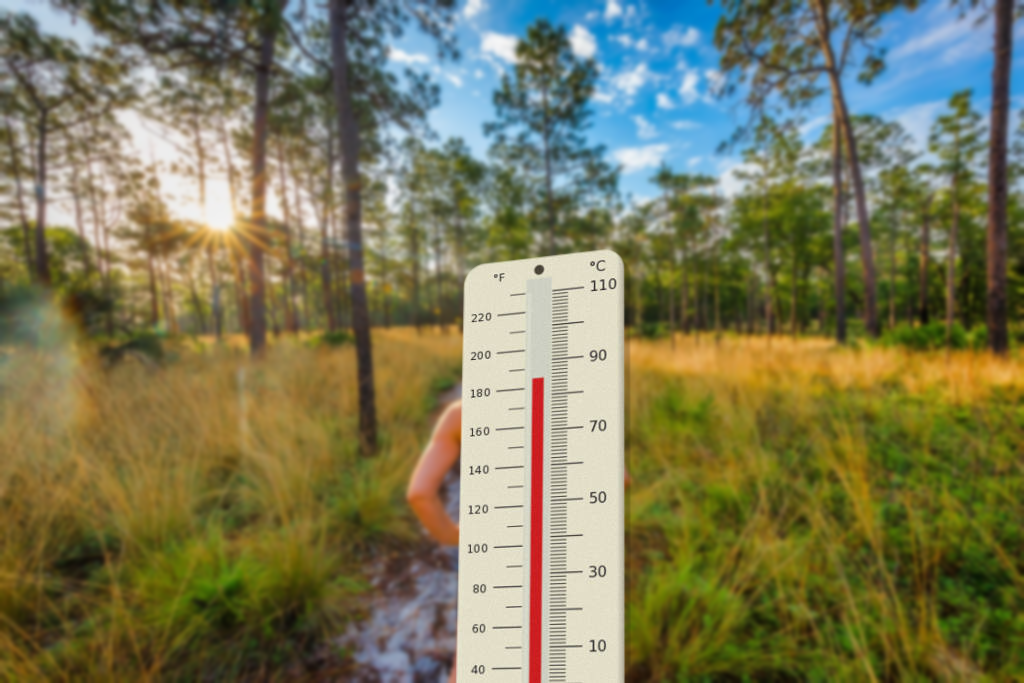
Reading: 85 °C
